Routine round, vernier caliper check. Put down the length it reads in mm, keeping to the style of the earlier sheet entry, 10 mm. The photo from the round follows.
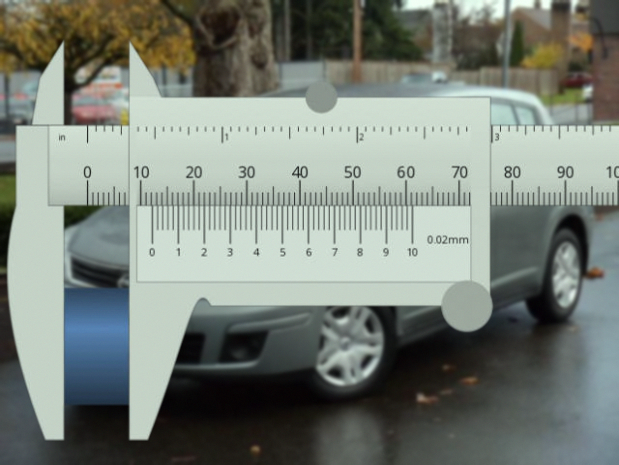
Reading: 12.2 mm
